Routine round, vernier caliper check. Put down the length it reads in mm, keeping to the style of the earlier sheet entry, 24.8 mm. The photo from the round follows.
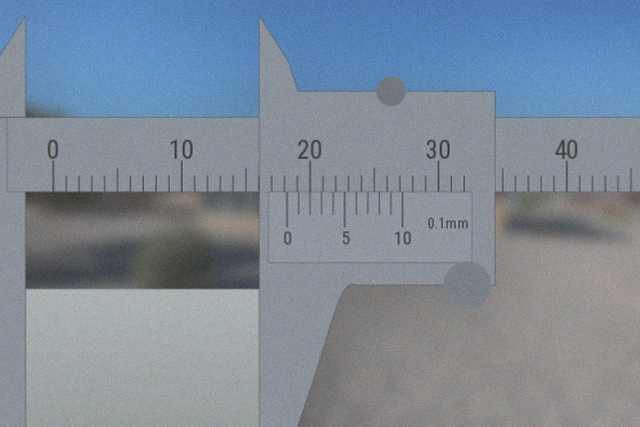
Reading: 18.2 mm
